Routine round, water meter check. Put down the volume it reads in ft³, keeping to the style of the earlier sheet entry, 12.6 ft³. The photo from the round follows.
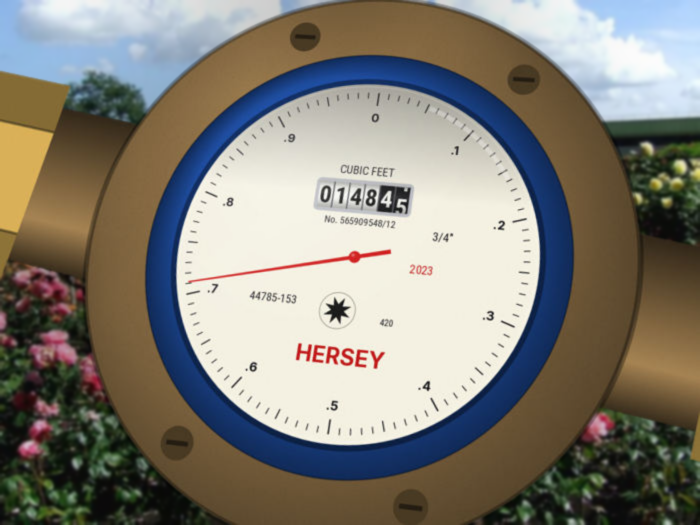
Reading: 14844.71 ft³
